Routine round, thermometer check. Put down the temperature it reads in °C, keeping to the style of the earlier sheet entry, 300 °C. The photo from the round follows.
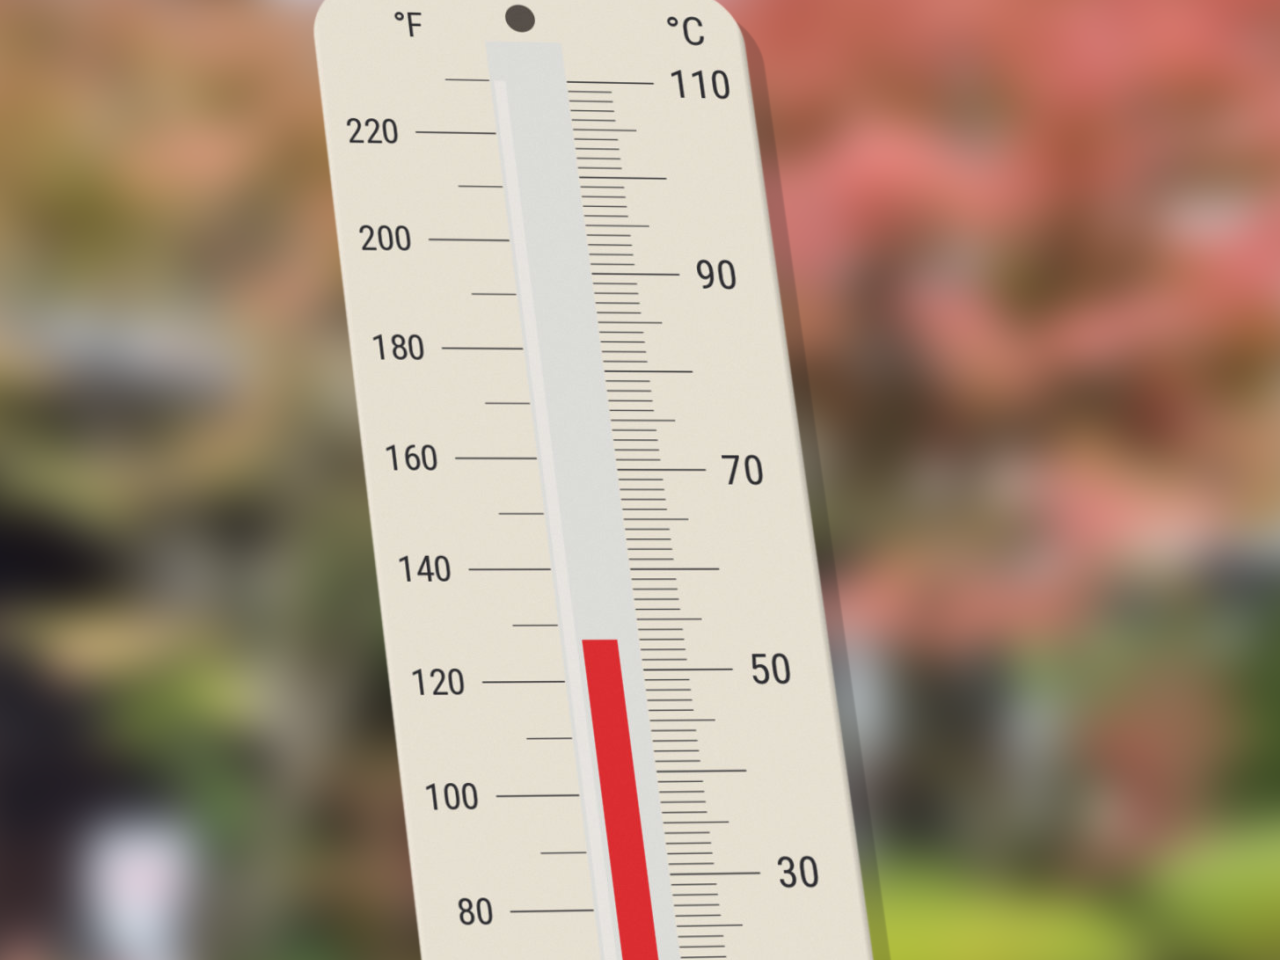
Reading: 53 °C
